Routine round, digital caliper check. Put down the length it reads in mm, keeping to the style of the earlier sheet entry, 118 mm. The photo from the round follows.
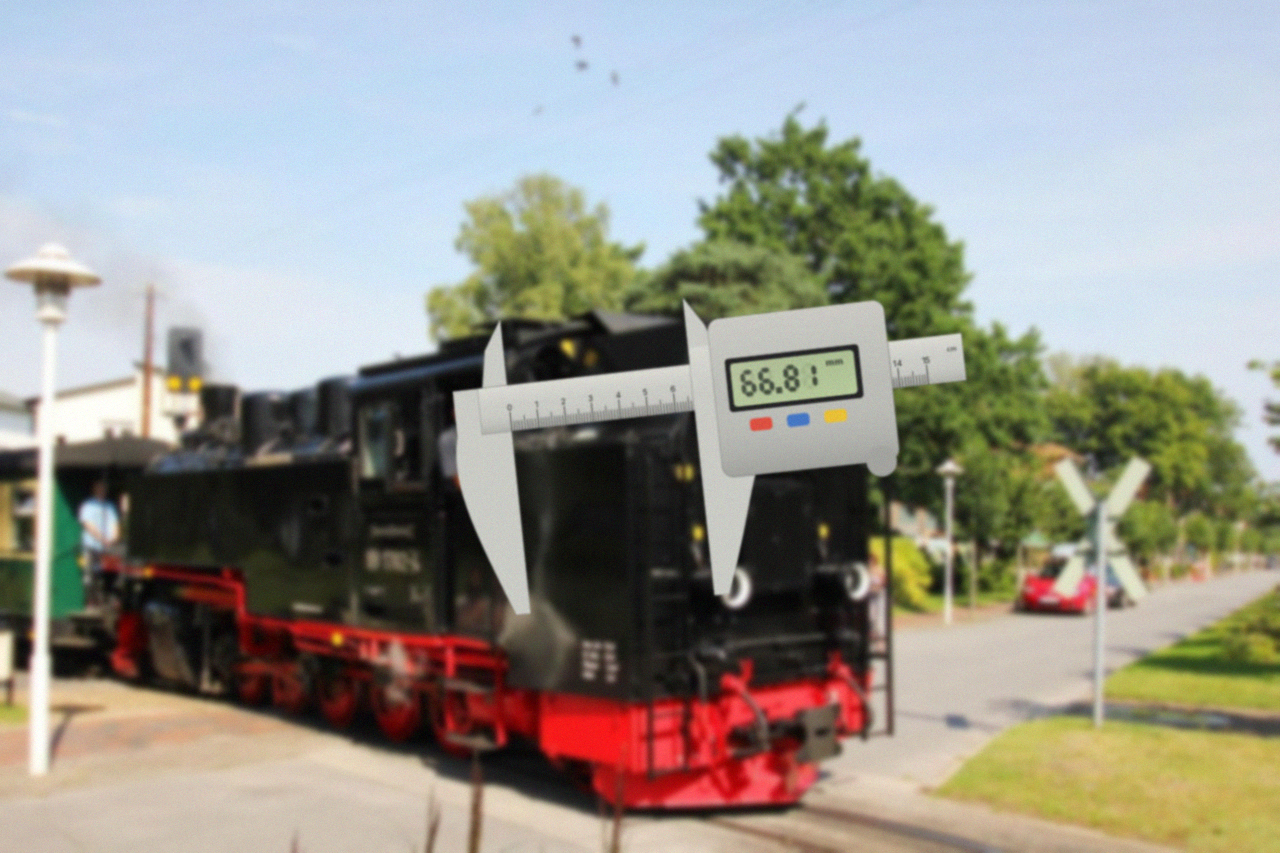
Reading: 66.81 mm
